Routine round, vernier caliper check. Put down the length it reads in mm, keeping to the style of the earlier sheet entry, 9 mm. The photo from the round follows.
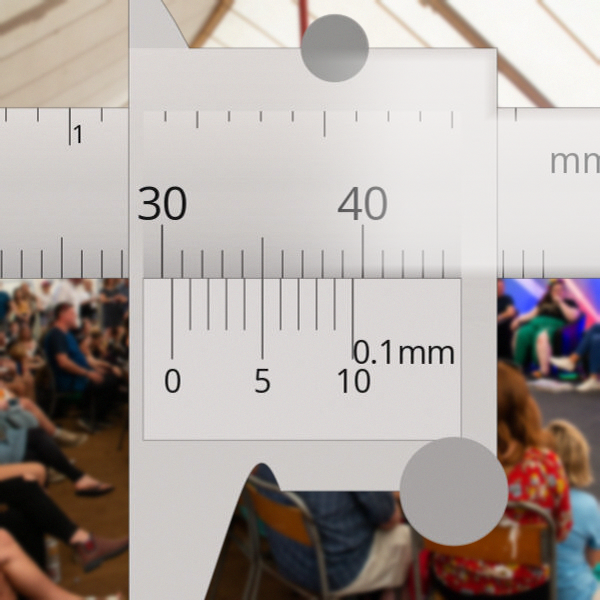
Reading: 30.5 mm
